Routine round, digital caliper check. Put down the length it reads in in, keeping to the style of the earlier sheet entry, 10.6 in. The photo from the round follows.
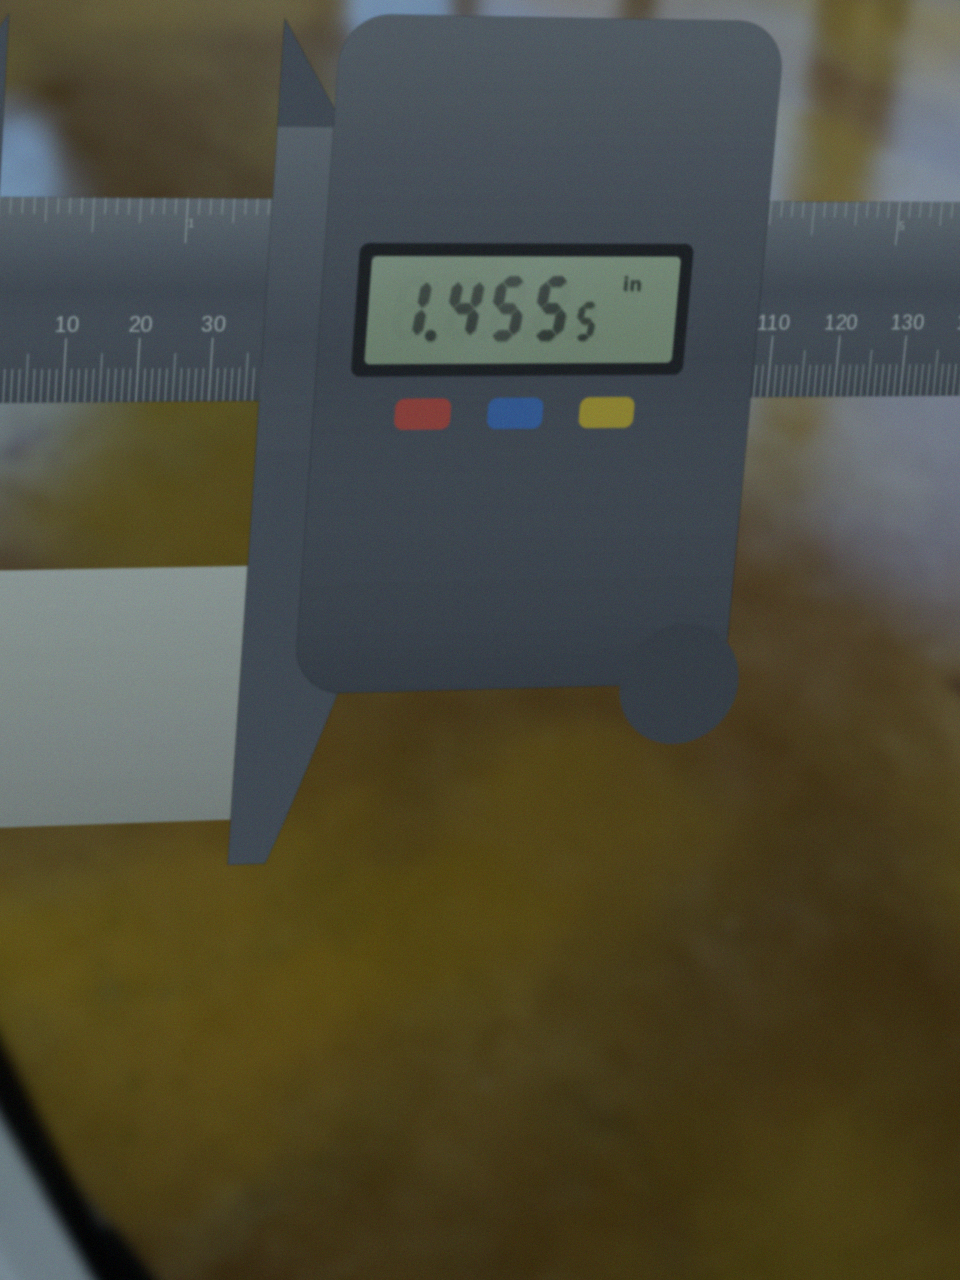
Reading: 1.4555 in
